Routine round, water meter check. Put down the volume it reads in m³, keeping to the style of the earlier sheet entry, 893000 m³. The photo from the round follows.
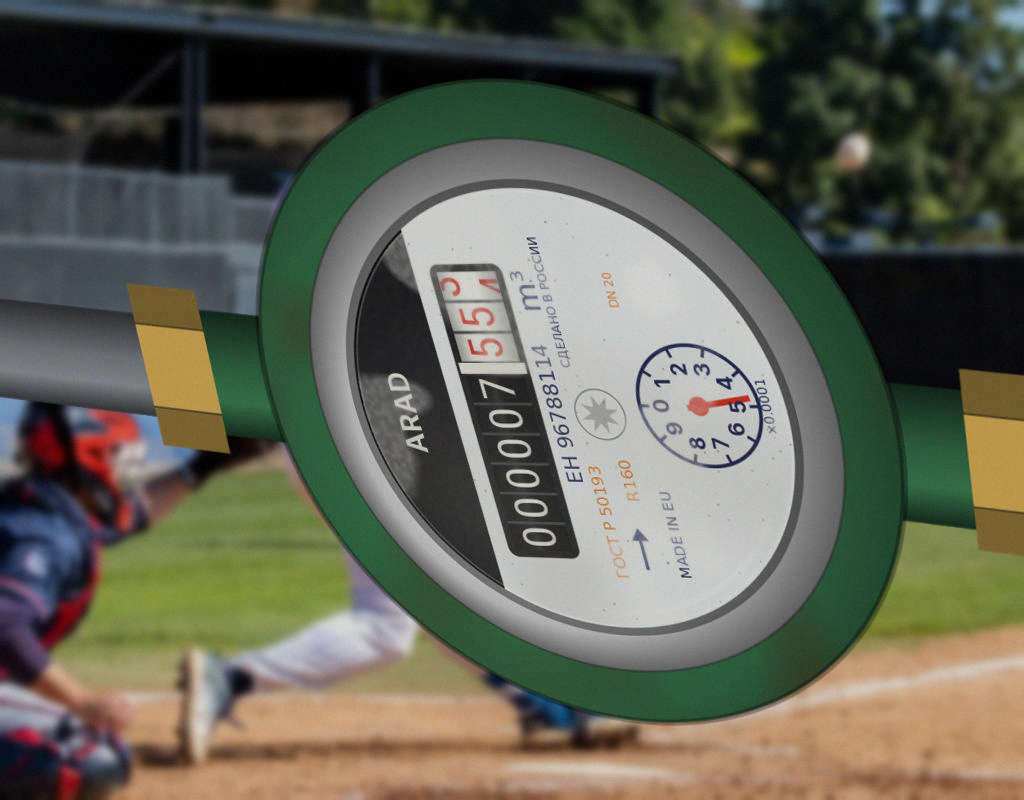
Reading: 7.5534 m³
